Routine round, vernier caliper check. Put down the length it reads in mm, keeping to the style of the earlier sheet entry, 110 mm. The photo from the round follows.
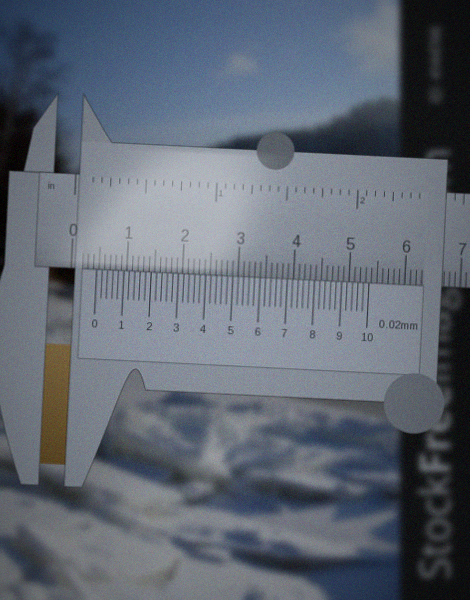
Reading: 4.6 mm
